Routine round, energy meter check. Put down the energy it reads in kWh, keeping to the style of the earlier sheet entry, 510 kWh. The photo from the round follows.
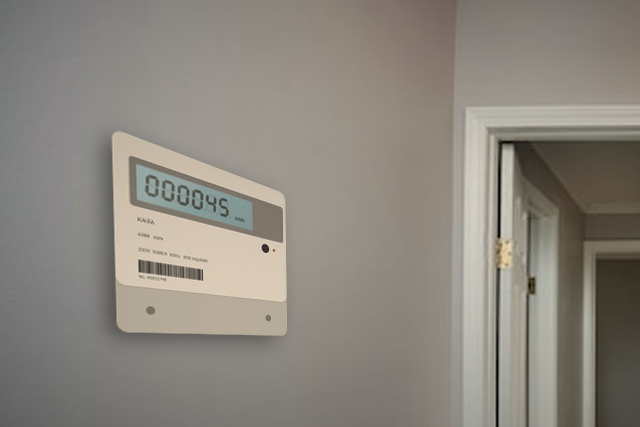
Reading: 45 kWh
